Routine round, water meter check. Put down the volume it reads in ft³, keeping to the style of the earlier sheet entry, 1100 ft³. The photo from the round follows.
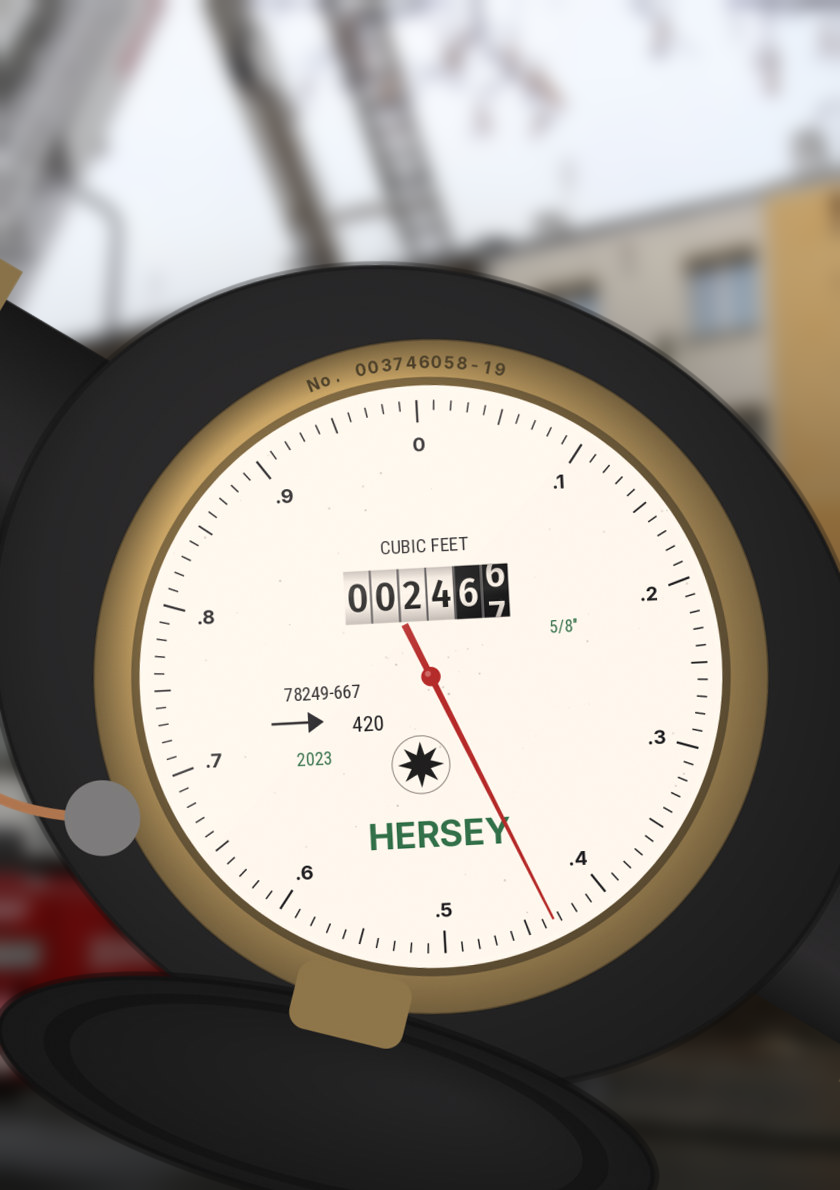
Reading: 2466.43 ft³
